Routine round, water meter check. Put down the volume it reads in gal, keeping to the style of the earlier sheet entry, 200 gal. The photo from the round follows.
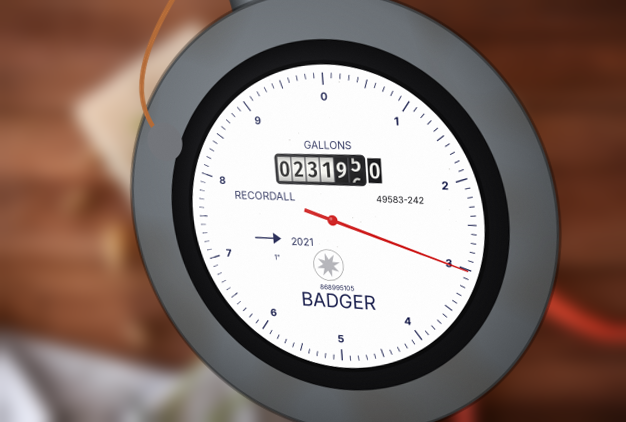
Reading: 231953.0 gal
